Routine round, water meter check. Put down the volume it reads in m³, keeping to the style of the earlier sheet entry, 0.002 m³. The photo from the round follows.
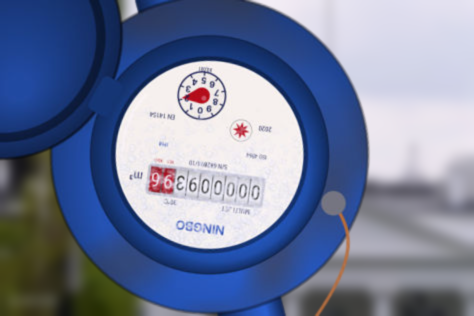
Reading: 93.962 m³
